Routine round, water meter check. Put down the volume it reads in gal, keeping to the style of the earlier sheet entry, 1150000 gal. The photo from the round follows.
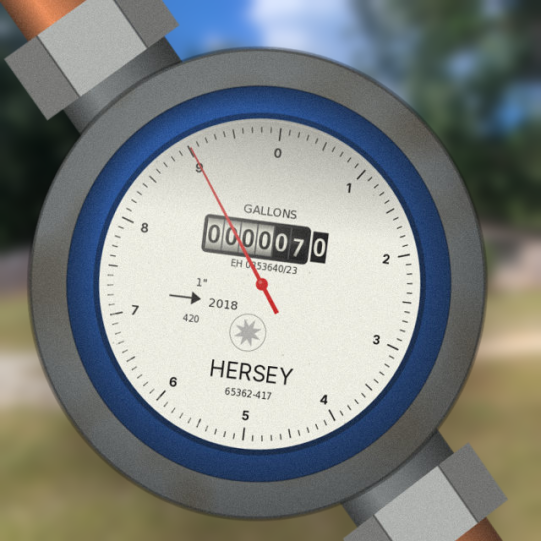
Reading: 69.0 gal
